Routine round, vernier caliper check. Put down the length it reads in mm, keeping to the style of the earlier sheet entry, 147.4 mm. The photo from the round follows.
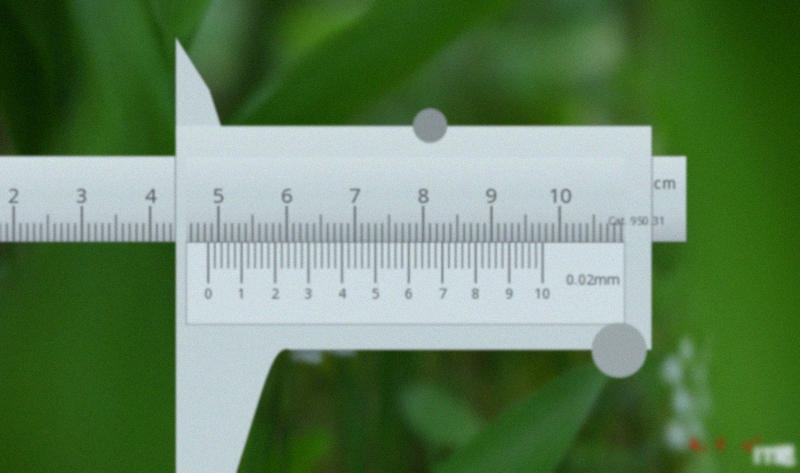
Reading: 48.5 mm
